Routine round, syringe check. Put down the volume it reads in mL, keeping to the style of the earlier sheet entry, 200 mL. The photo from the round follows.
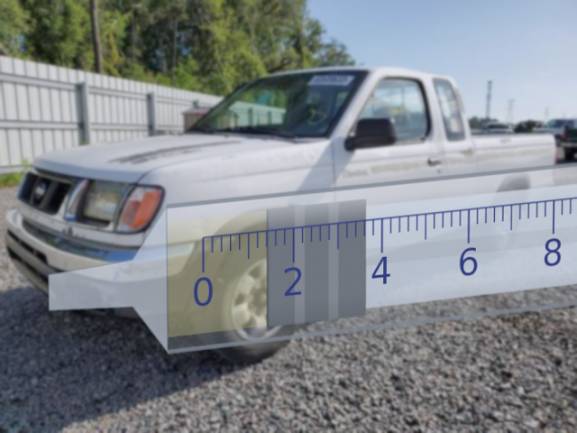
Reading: 1.4 mL
